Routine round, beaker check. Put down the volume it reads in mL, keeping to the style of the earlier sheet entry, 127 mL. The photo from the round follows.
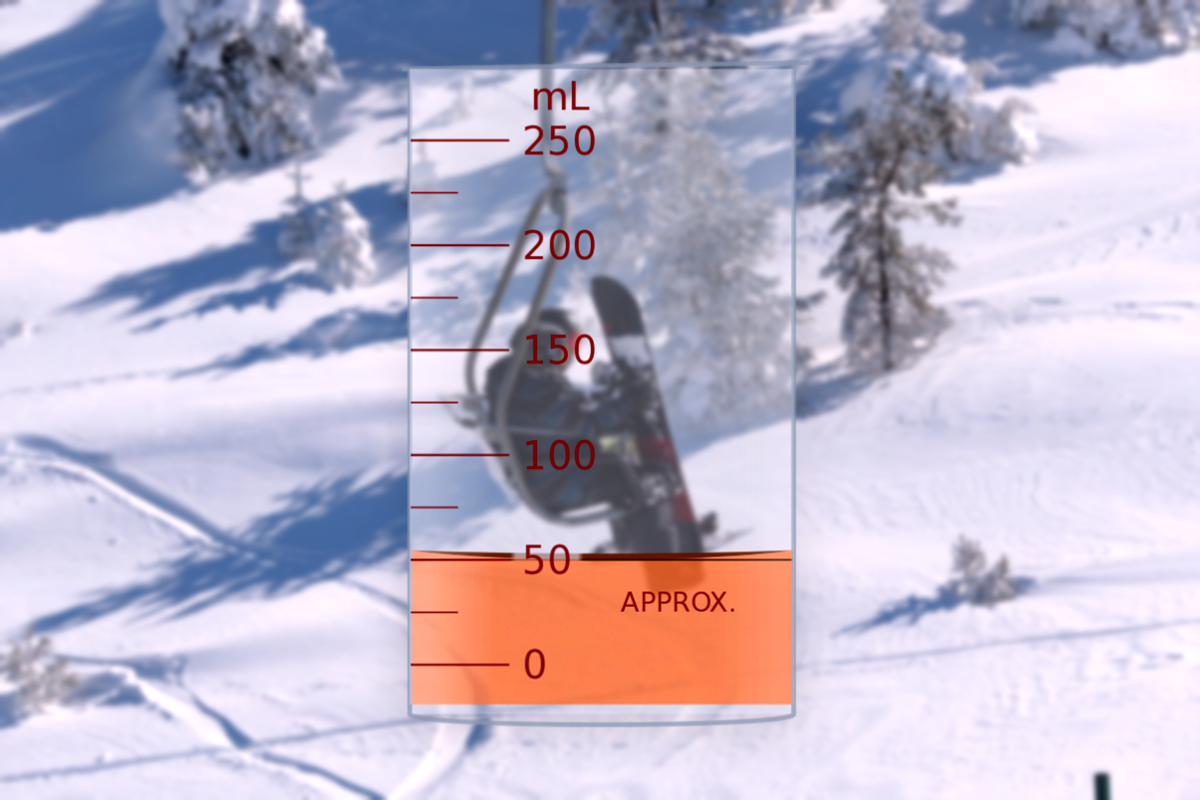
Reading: 50 mL
